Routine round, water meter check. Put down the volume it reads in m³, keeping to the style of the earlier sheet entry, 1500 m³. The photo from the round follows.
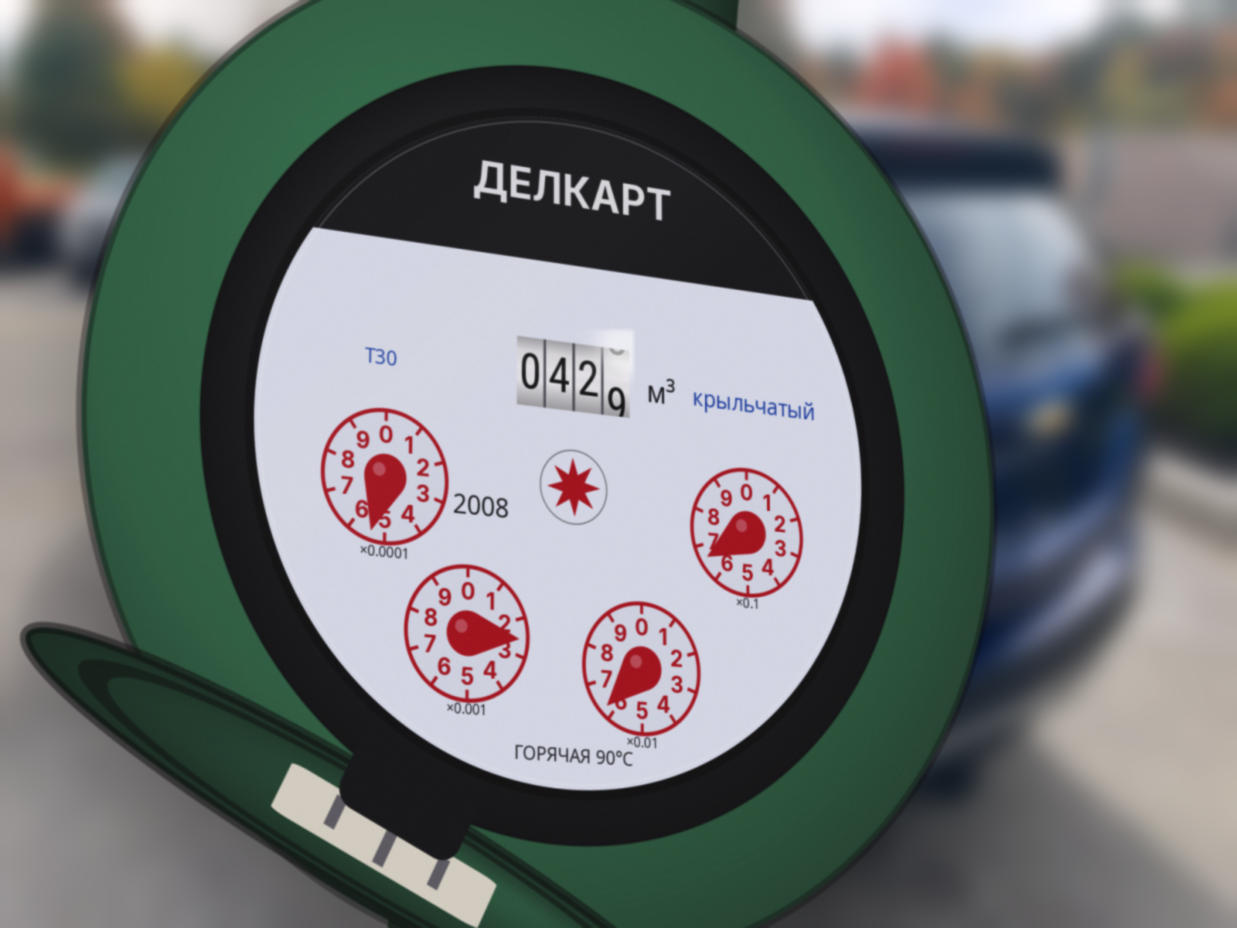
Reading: 428.6625 m³
